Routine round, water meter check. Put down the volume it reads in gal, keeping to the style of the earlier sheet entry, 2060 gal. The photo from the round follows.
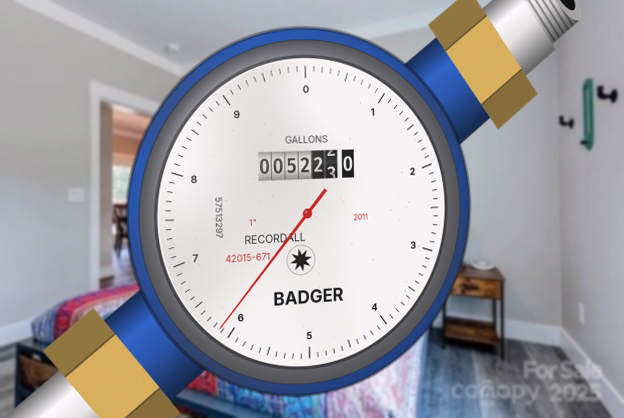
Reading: 52226.1 gal
